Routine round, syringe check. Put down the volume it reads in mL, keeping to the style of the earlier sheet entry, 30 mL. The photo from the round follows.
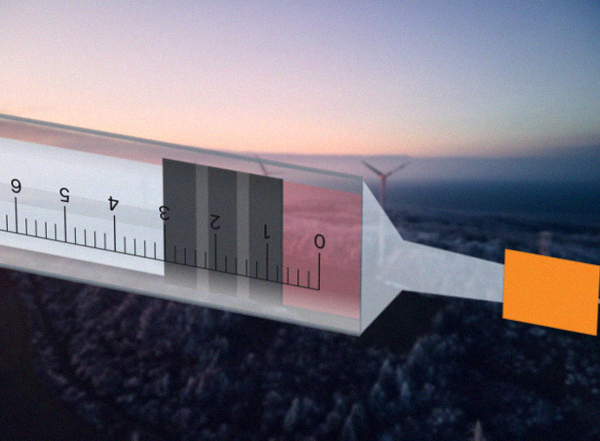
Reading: 0.7 mL
